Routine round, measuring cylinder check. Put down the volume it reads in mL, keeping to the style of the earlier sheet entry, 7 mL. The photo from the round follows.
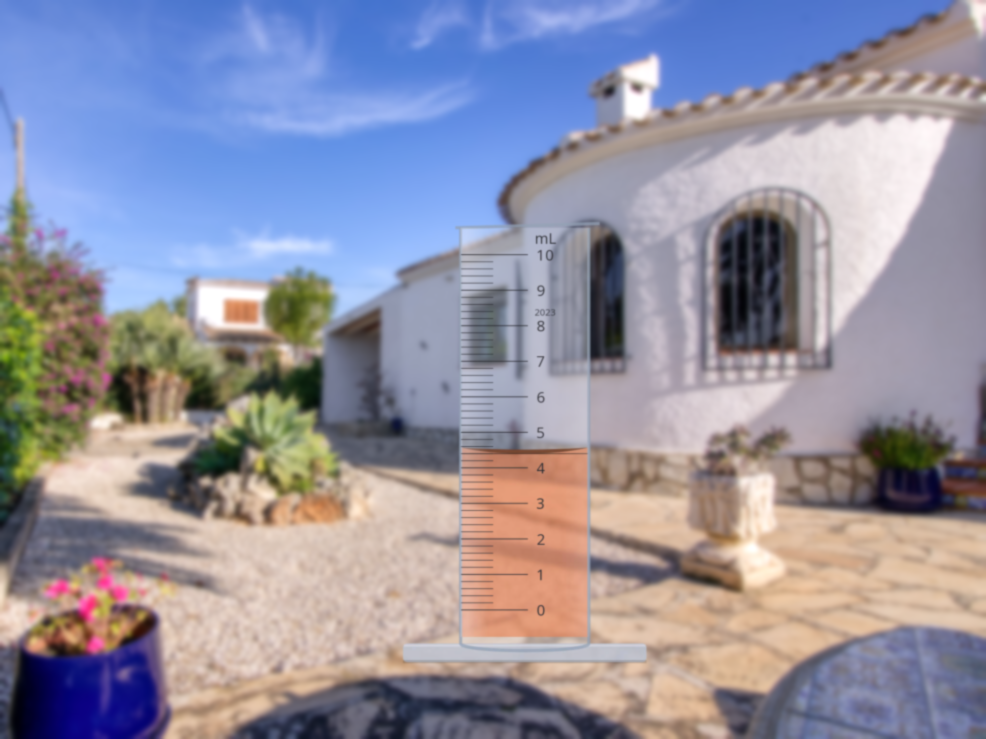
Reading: 4.4 mL
